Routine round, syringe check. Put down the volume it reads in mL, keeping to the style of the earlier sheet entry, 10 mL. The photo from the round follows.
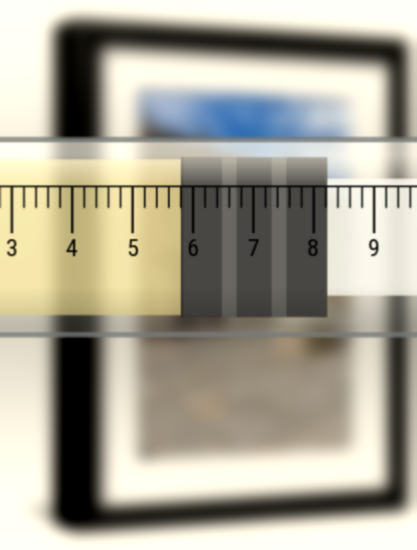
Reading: 5.8 mL
